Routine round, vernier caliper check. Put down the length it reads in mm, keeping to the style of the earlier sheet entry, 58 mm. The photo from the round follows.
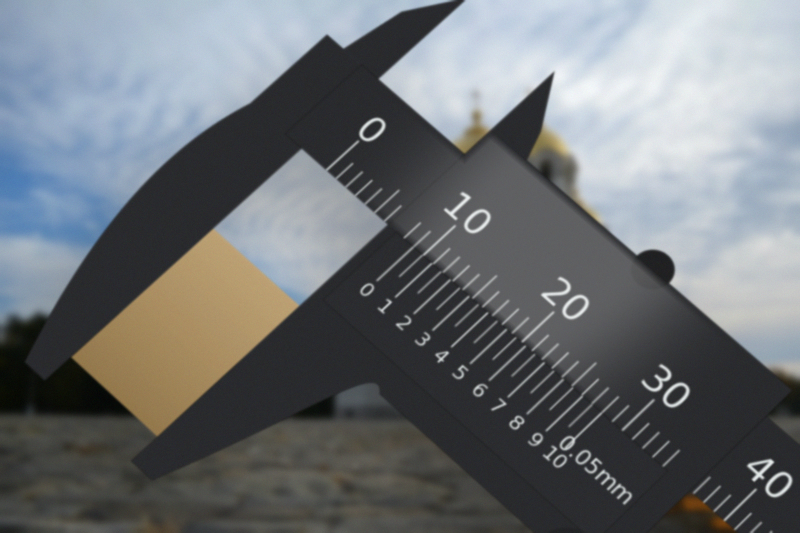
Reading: 9.0 mm
